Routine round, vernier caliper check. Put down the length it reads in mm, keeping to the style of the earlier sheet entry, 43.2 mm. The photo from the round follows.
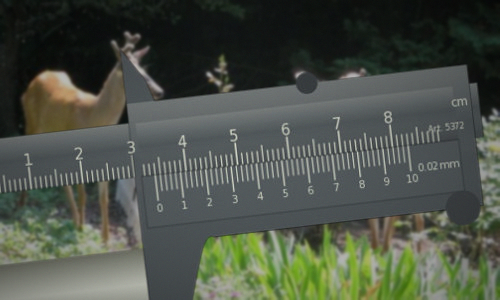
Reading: 34.0 mm
